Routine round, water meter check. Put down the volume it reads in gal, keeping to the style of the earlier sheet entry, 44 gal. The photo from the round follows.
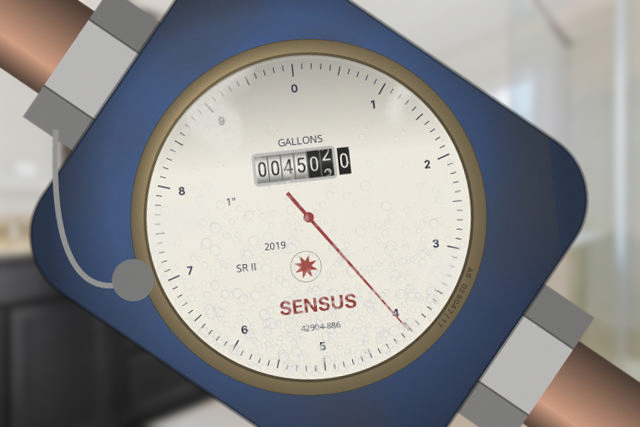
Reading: 45024.0 gal
